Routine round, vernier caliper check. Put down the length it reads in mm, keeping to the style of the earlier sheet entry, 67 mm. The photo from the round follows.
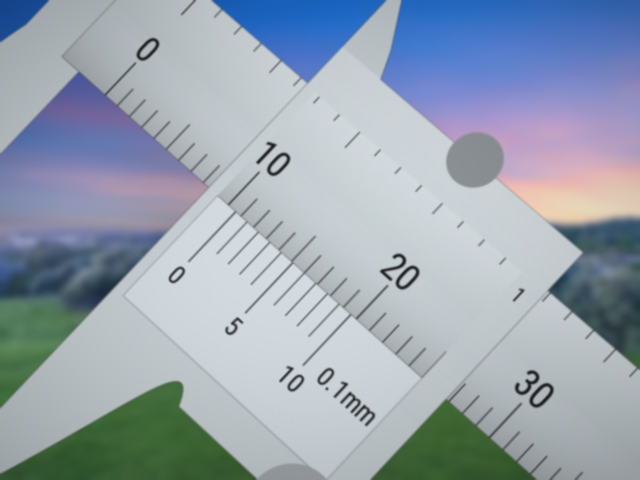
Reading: 10.6 mm
